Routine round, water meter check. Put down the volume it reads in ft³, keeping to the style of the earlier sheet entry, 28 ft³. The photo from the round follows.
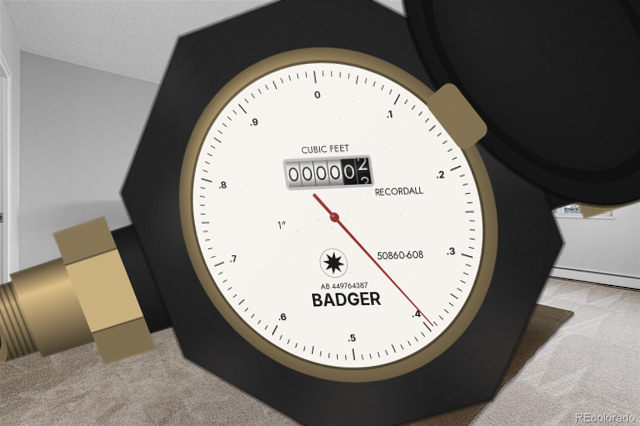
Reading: 2.39 ft³
